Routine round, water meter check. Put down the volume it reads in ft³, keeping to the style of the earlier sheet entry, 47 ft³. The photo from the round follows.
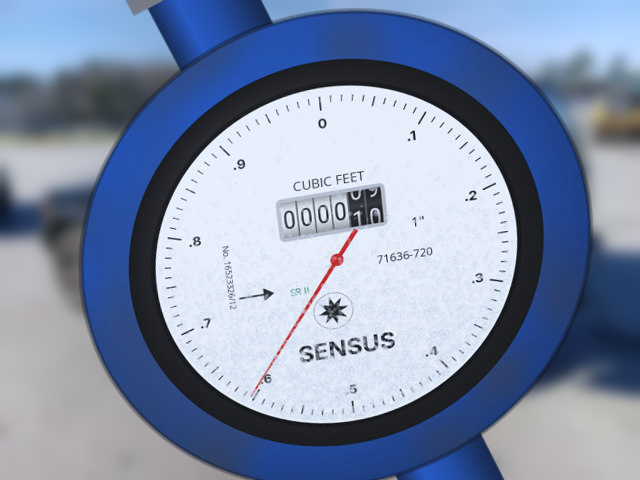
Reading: 9.60 ft³
